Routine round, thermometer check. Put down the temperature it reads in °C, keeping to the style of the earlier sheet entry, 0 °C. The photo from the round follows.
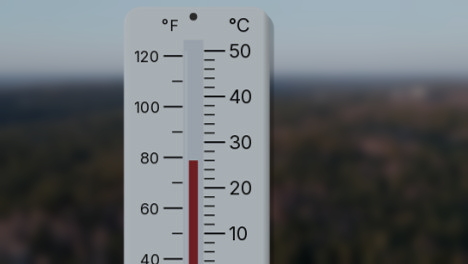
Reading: 26 °C
